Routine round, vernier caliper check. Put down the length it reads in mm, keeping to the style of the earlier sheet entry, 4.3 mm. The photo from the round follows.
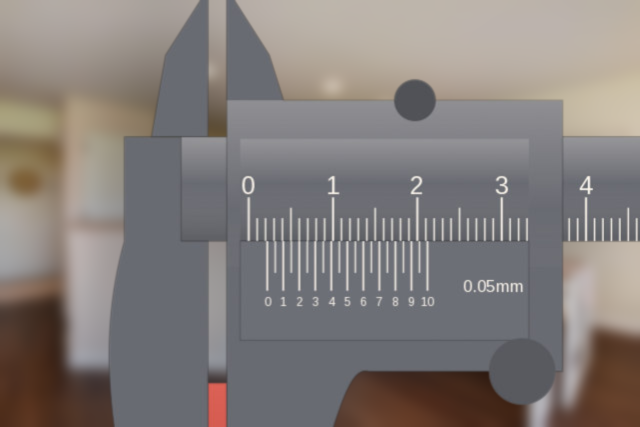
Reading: 2.2 mm
